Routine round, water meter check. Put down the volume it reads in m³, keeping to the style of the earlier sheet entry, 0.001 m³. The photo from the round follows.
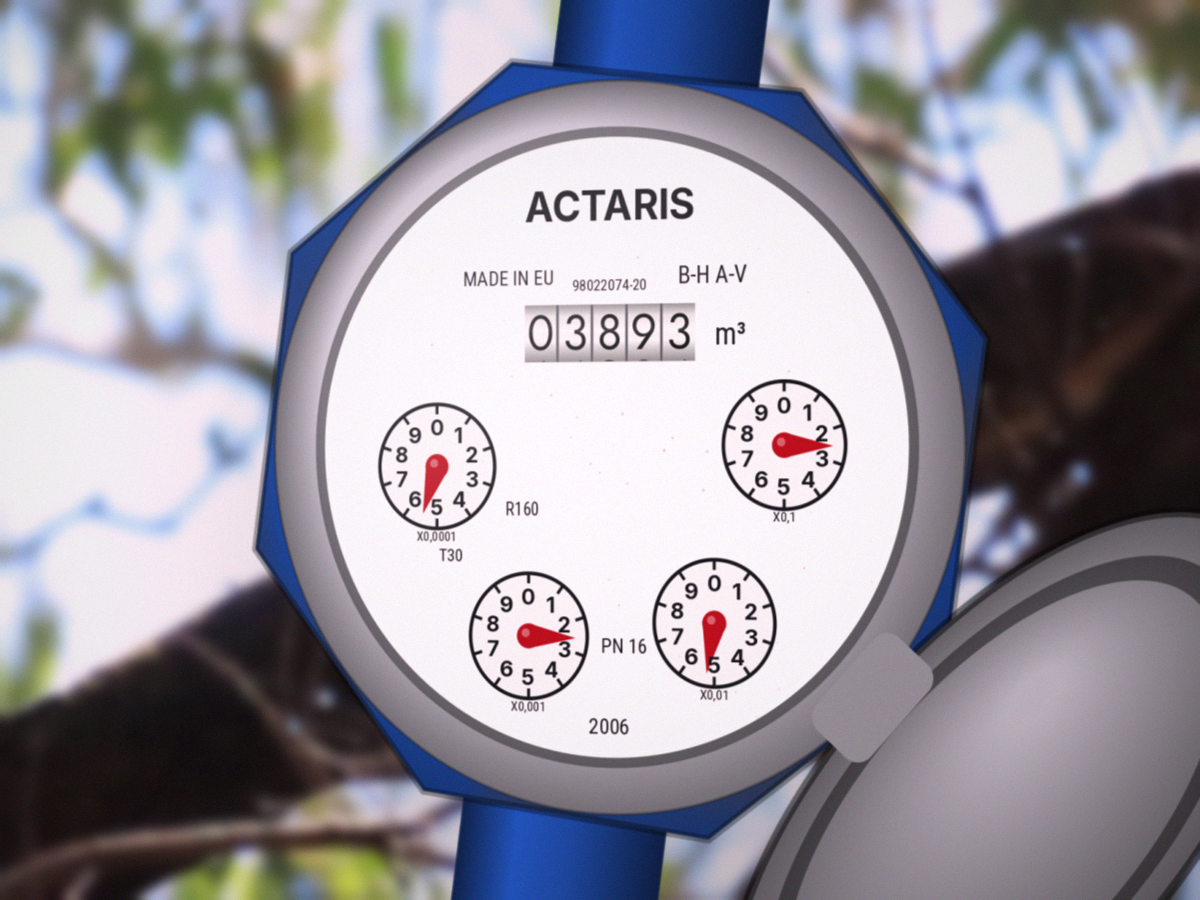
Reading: 3893.2525 m³
